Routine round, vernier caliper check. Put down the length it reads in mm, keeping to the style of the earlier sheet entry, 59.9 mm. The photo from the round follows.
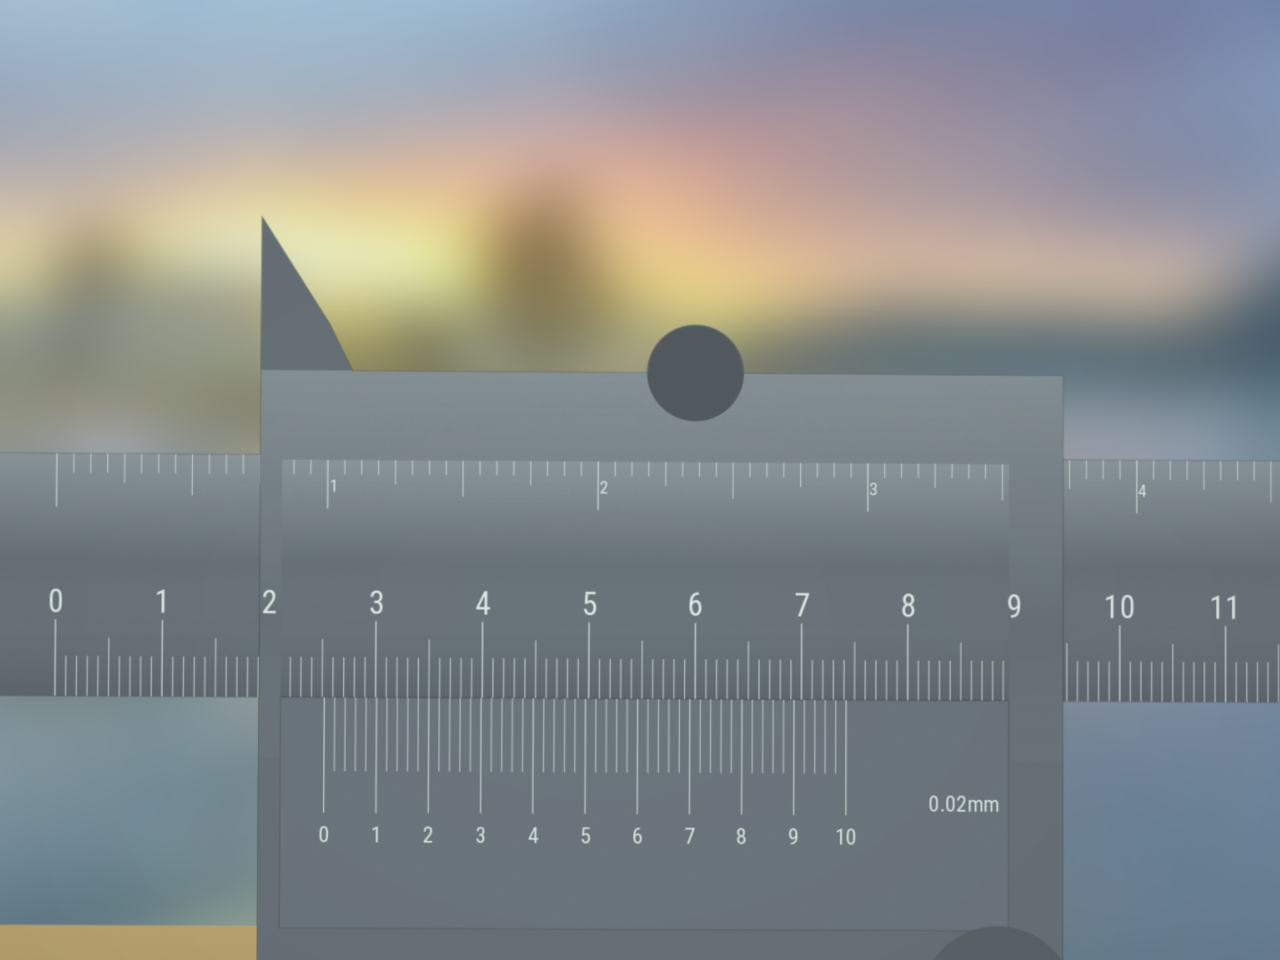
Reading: 25.2 mm
